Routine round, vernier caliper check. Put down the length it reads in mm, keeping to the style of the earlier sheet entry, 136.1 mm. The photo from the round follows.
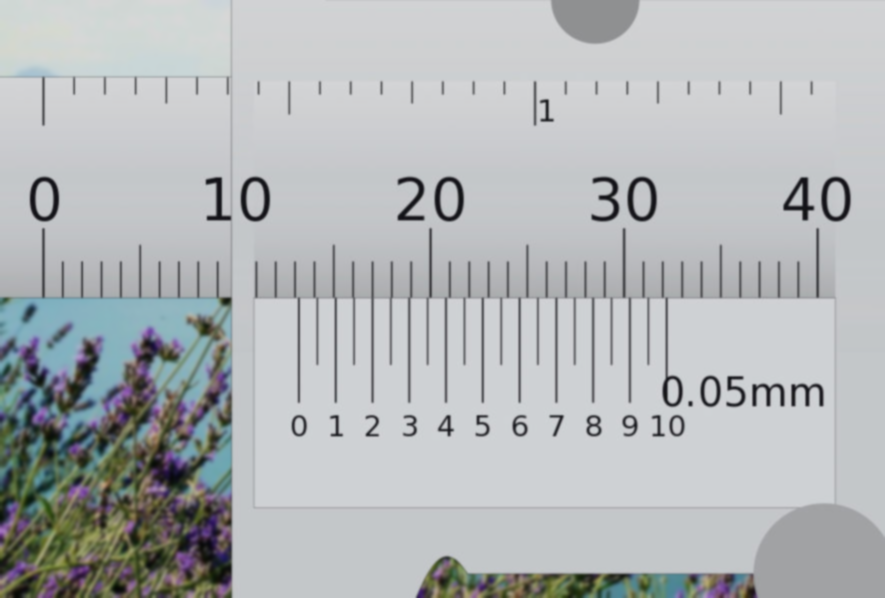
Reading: 13.2 mm
